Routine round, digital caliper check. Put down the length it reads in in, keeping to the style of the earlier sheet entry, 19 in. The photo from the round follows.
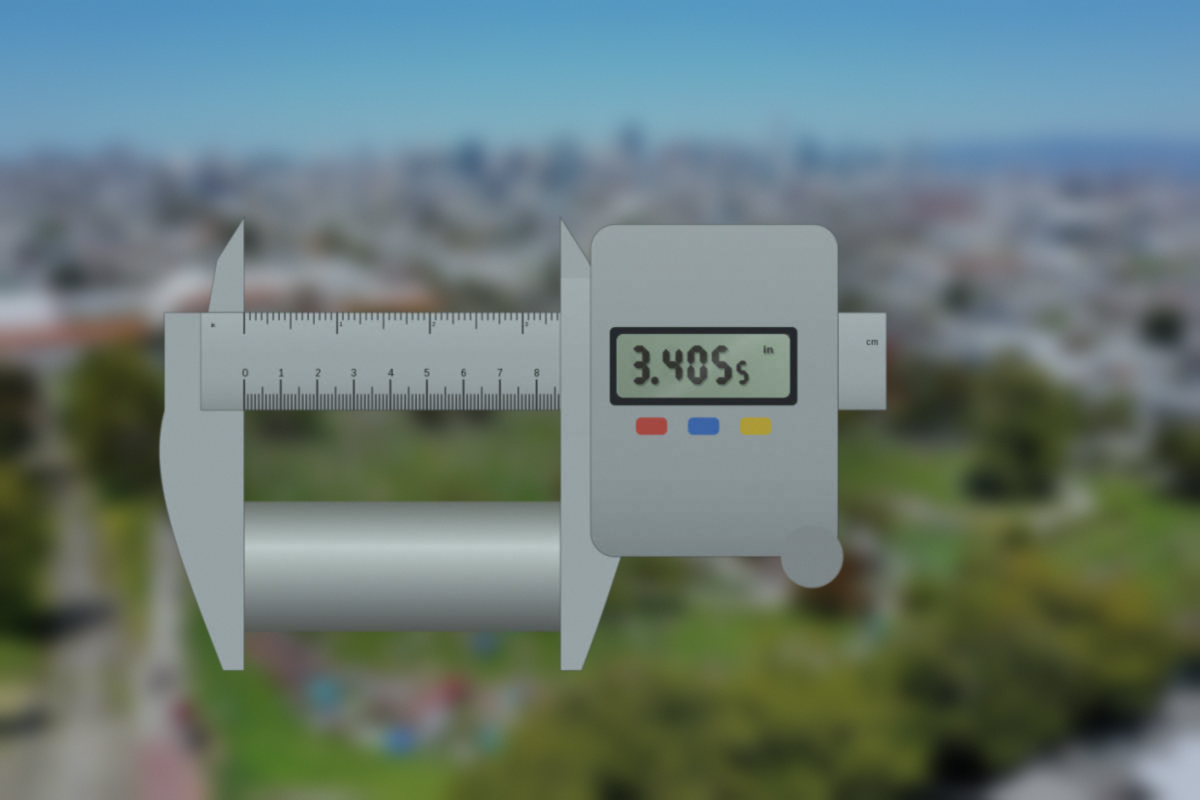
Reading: 3.4055 in
